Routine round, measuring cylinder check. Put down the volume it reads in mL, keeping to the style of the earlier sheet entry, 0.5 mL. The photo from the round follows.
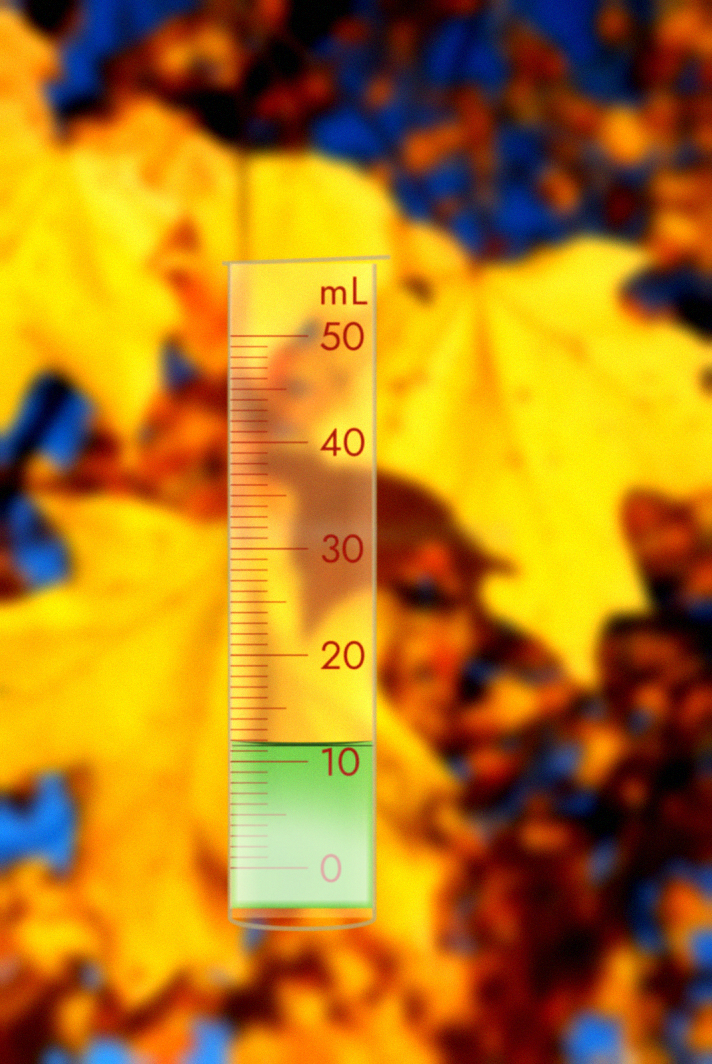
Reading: 11.5 mL
